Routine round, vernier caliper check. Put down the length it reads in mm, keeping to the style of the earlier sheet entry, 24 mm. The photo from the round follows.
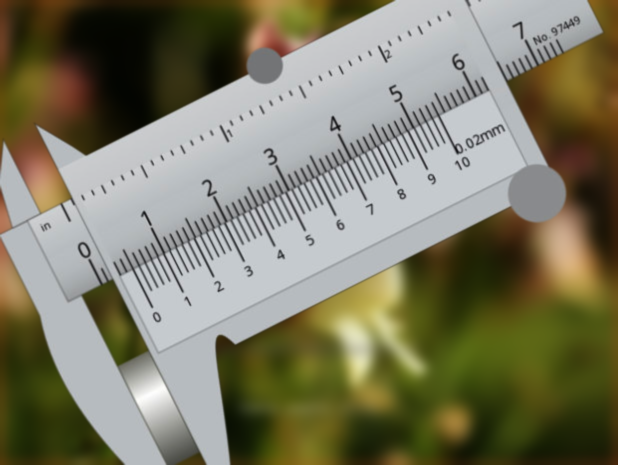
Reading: 5.0 mm
